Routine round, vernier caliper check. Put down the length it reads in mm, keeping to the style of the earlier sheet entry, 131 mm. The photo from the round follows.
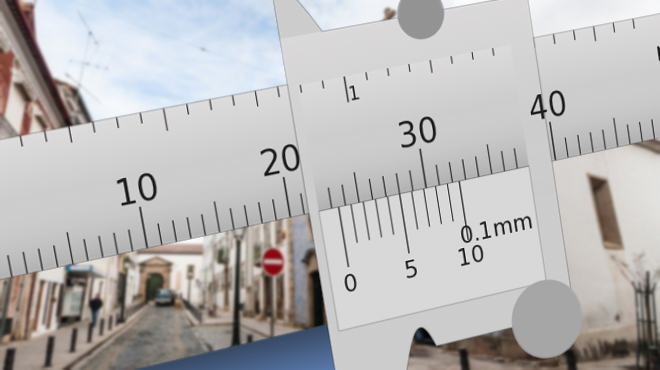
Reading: 23.5 mm
